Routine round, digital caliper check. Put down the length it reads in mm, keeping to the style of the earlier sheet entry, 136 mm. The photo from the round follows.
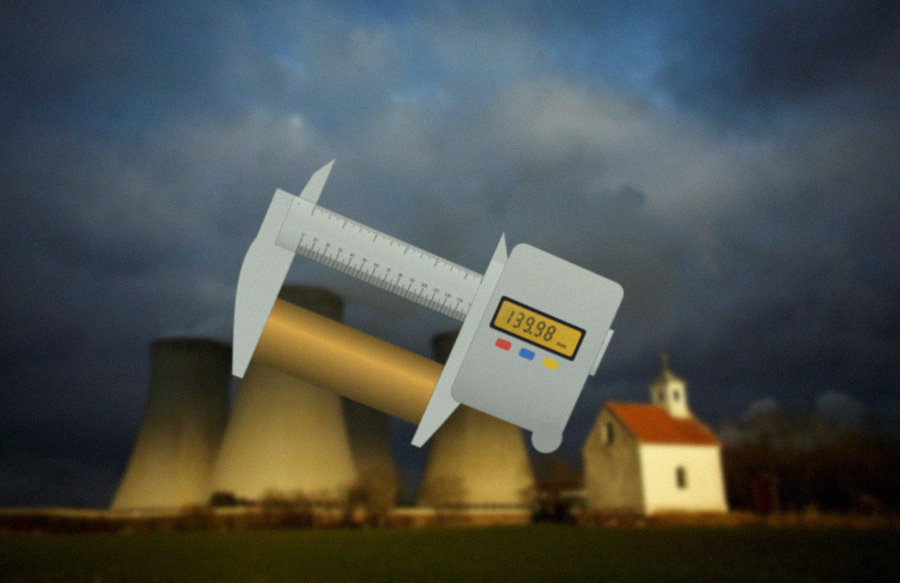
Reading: 139.98 mm
